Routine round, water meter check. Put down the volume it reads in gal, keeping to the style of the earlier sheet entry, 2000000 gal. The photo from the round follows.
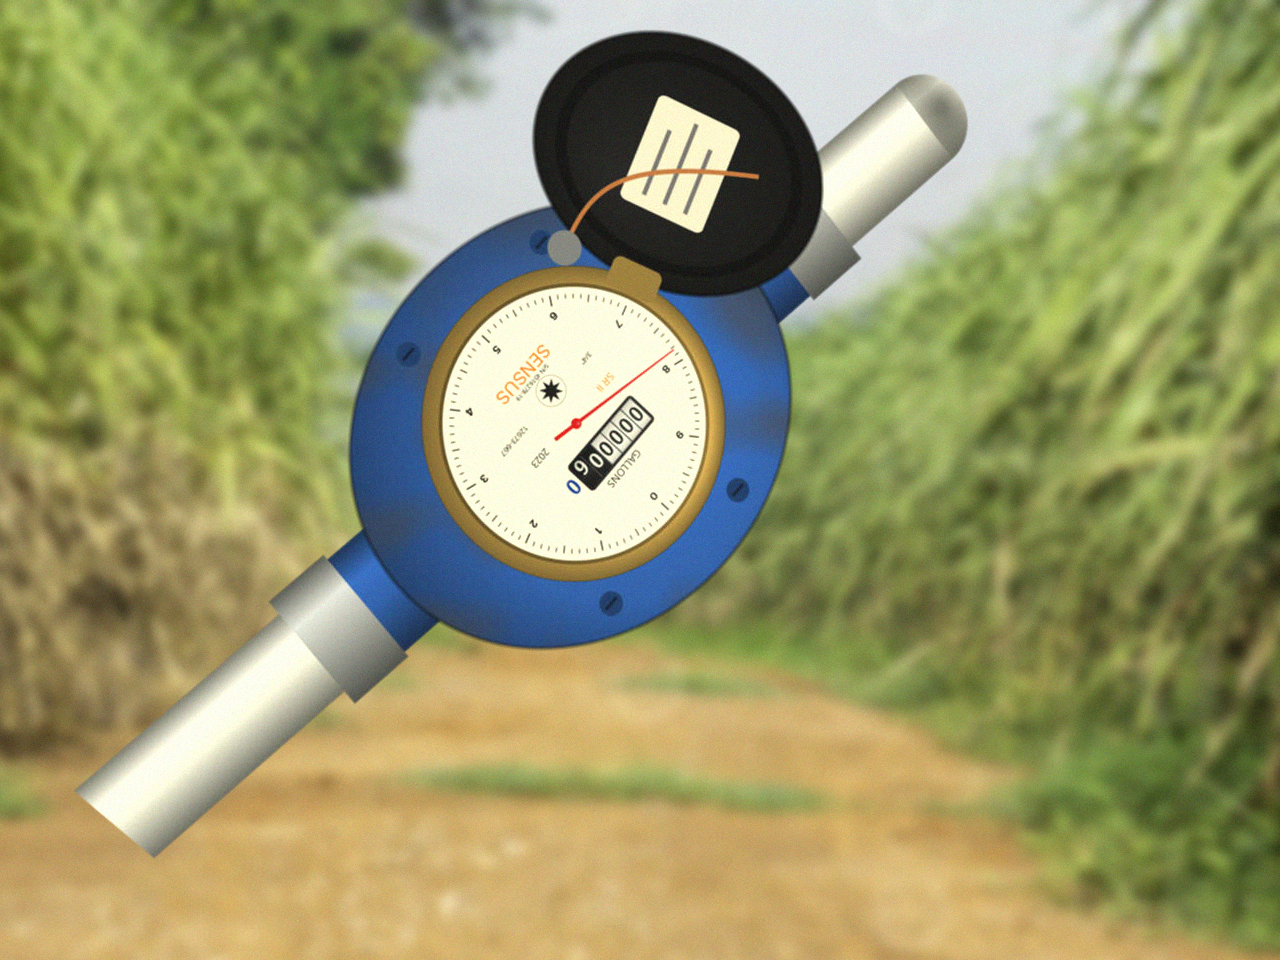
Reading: 57.8 gal
